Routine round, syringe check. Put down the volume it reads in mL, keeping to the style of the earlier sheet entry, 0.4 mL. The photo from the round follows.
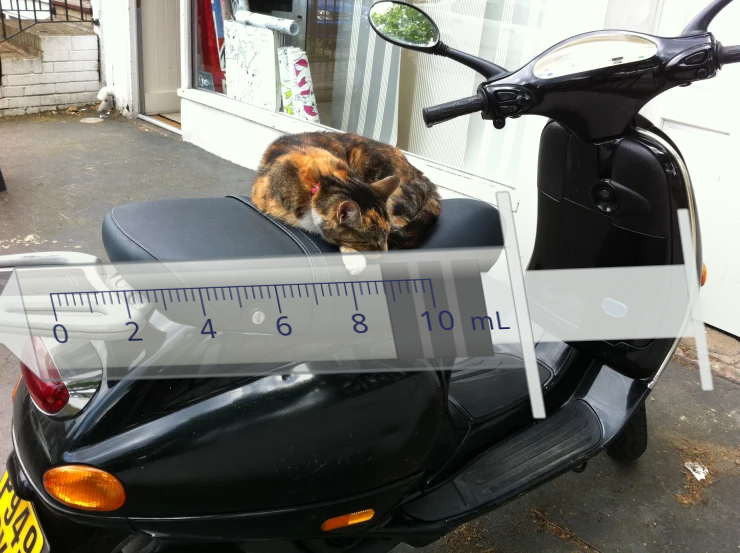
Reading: 8.8 mL
